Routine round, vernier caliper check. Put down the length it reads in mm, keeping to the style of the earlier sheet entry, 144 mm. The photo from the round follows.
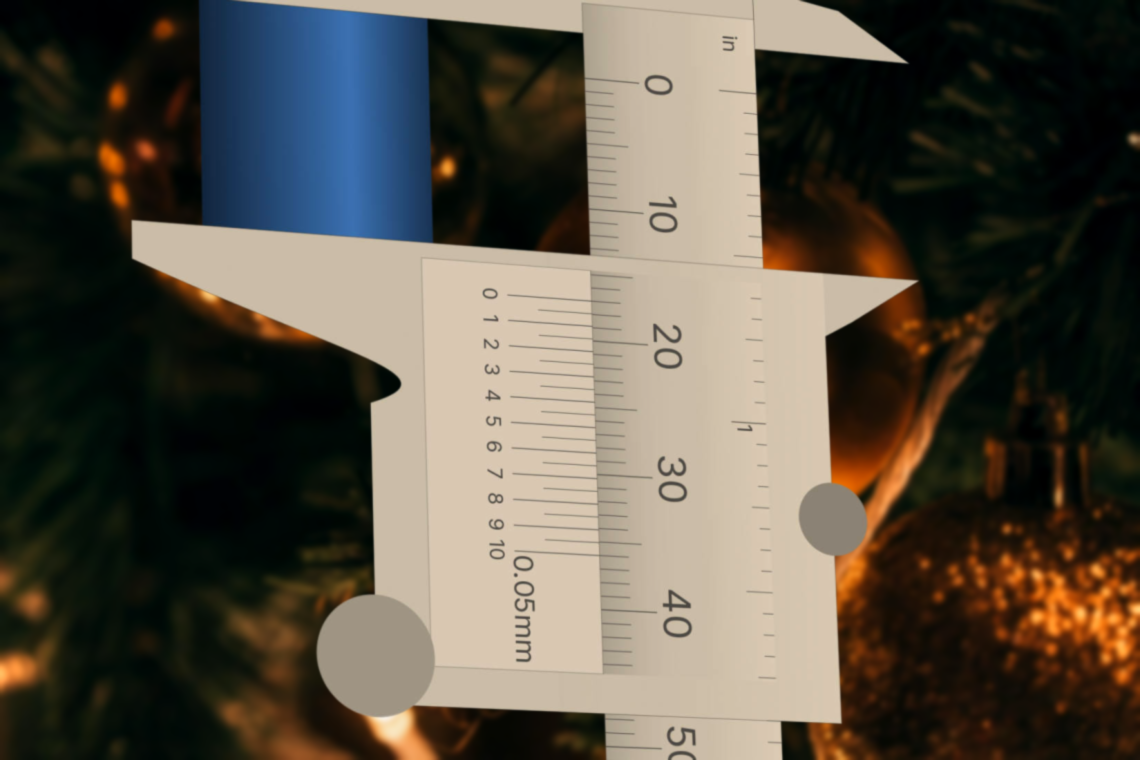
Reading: 17.0 mm
